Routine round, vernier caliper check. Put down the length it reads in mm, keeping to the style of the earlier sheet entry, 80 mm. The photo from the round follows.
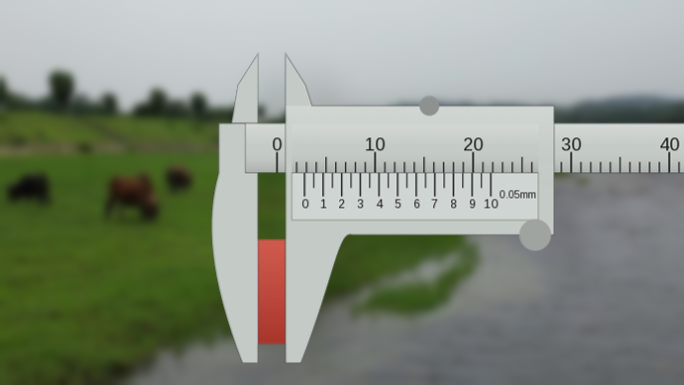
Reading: 2.8 mm
